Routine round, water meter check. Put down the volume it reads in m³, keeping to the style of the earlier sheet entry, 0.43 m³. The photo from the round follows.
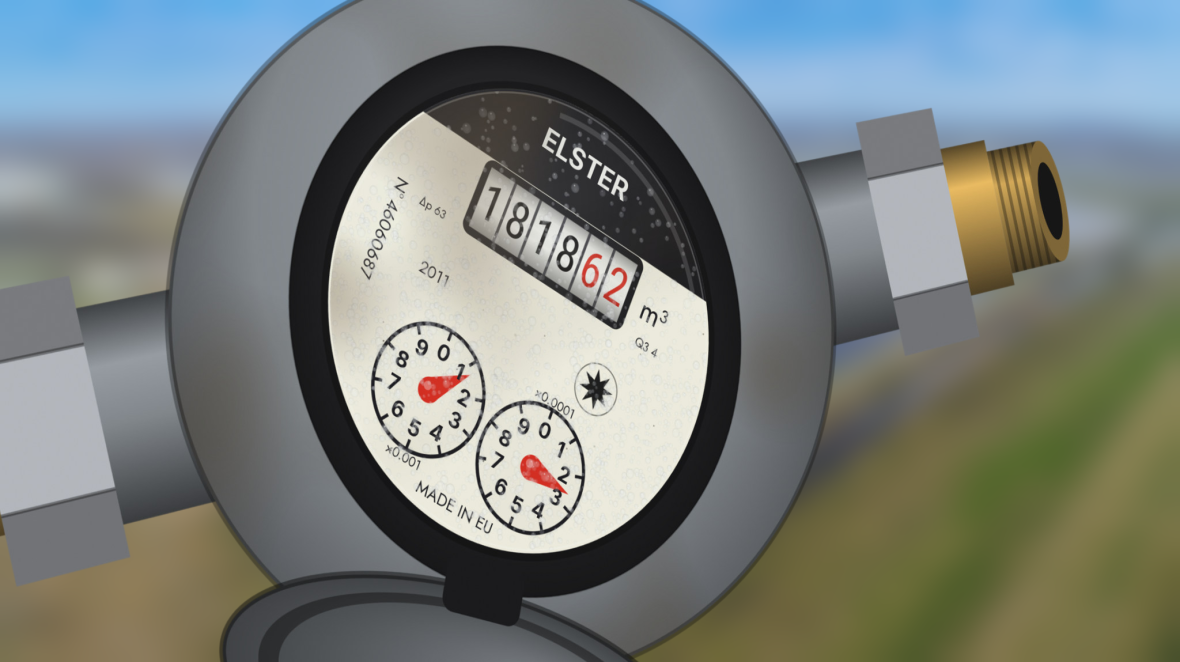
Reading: 1818.6212 m³
